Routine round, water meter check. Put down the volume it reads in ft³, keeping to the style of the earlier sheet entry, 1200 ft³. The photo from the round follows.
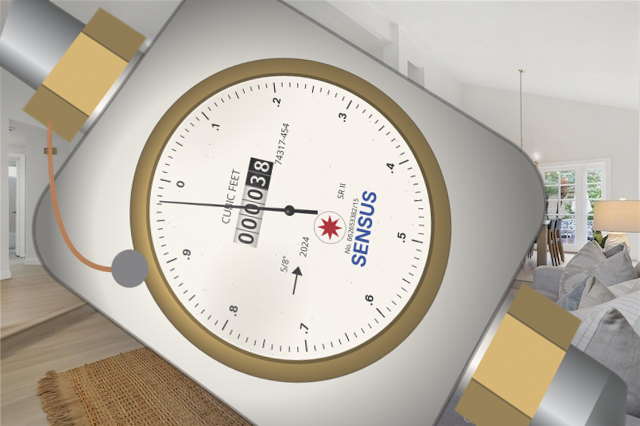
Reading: 37.97 ft³
